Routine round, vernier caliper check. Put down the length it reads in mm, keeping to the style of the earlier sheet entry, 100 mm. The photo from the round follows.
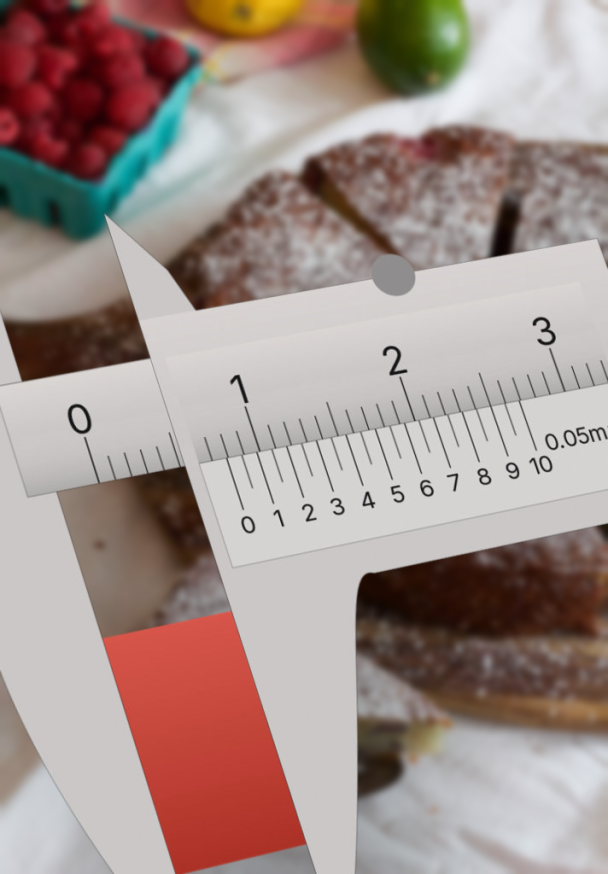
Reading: 7.9 mm
